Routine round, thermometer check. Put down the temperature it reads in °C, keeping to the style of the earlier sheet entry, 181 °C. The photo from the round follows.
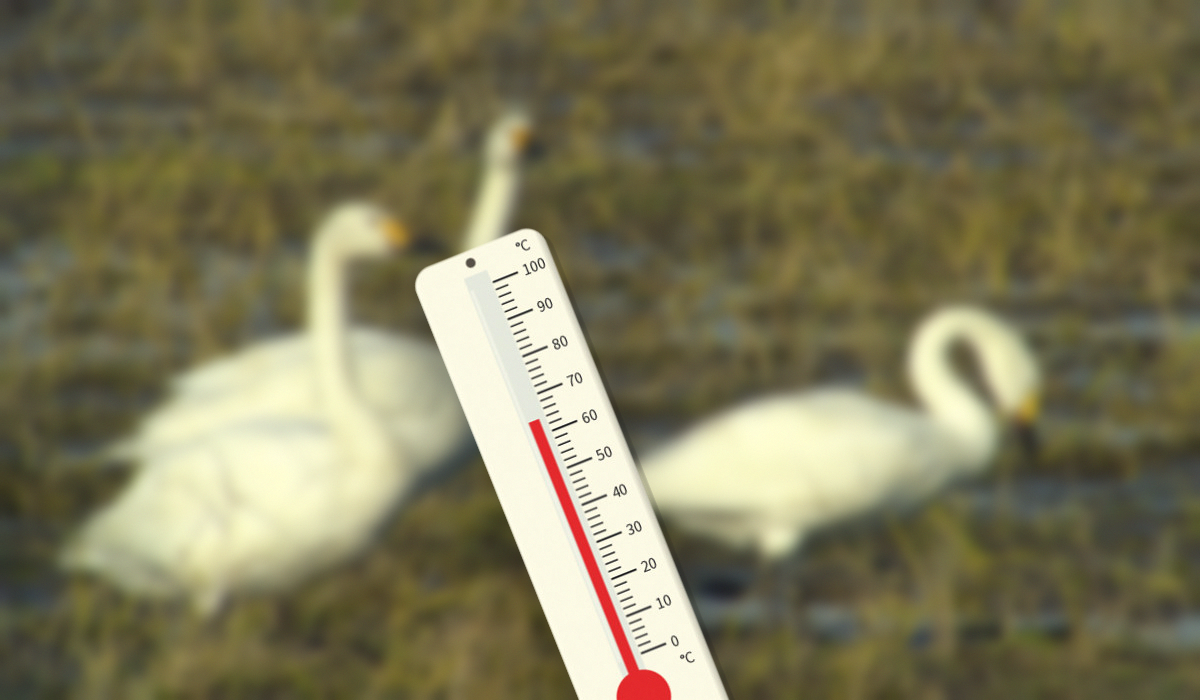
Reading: 64 °C
